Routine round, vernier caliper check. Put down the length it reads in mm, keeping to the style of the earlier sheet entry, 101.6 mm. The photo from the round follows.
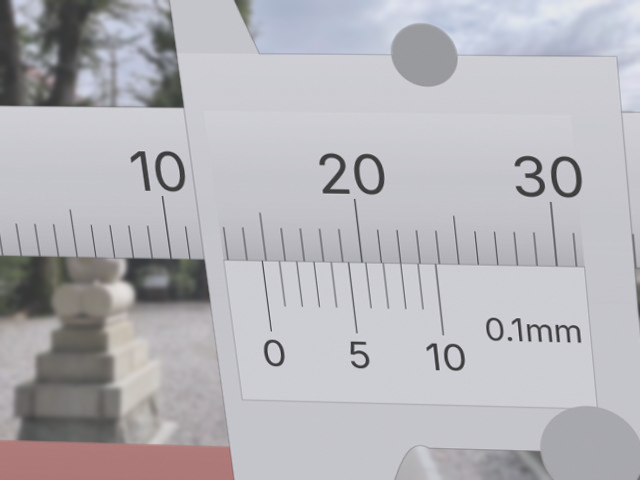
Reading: 14.8 mm
